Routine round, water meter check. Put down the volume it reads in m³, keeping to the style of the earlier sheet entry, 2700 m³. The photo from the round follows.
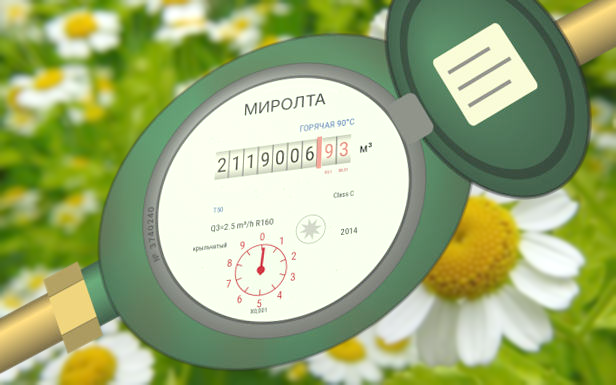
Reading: 2119006.930 m³
